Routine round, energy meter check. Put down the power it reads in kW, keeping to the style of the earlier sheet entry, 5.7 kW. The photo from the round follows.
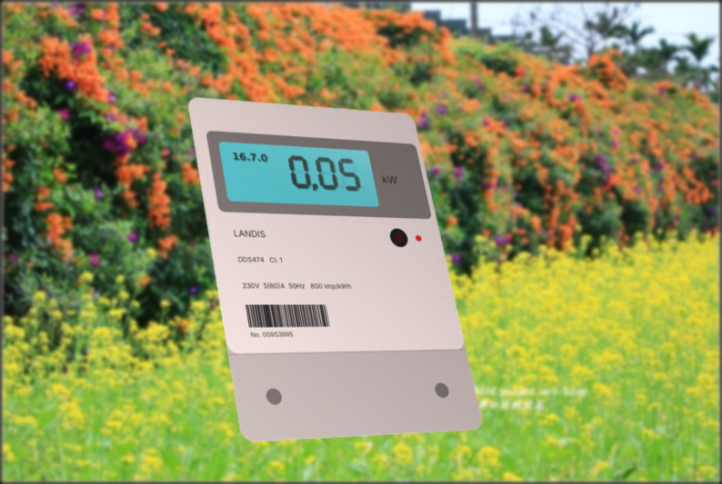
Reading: 0.05 kW
